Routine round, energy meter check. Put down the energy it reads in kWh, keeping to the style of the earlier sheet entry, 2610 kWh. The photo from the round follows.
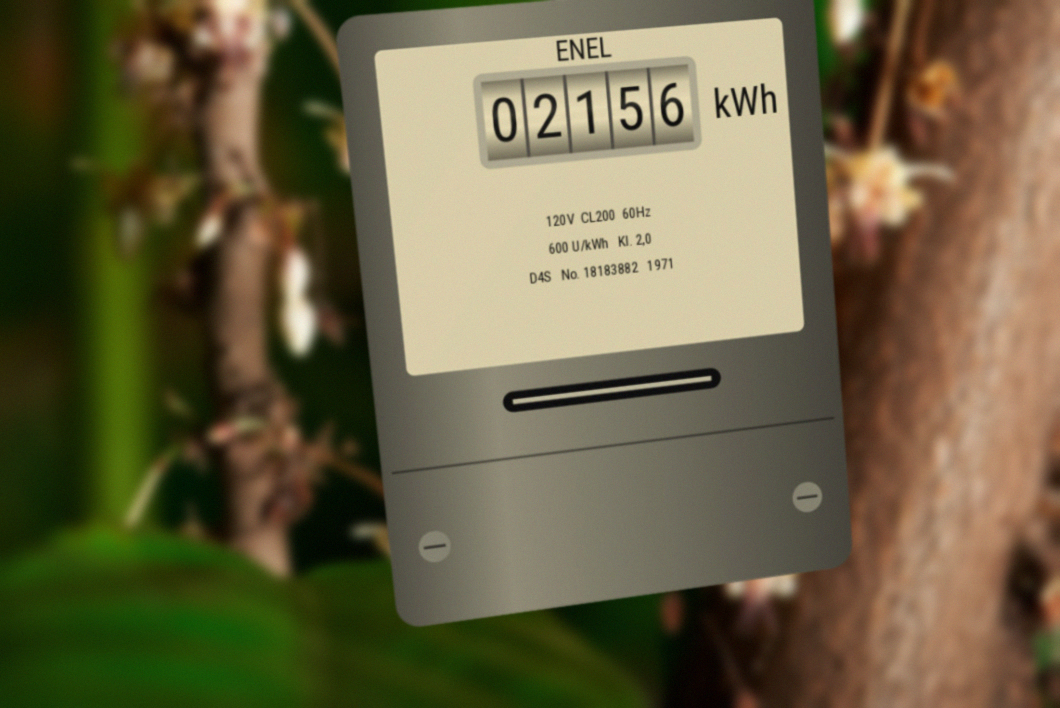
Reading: 2156 kWh
